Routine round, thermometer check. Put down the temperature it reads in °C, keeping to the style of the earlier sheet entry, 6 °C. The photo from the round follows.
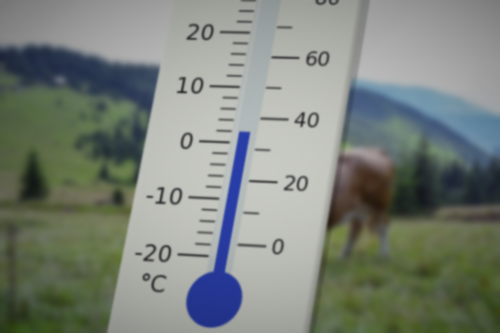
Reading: 2 °C
